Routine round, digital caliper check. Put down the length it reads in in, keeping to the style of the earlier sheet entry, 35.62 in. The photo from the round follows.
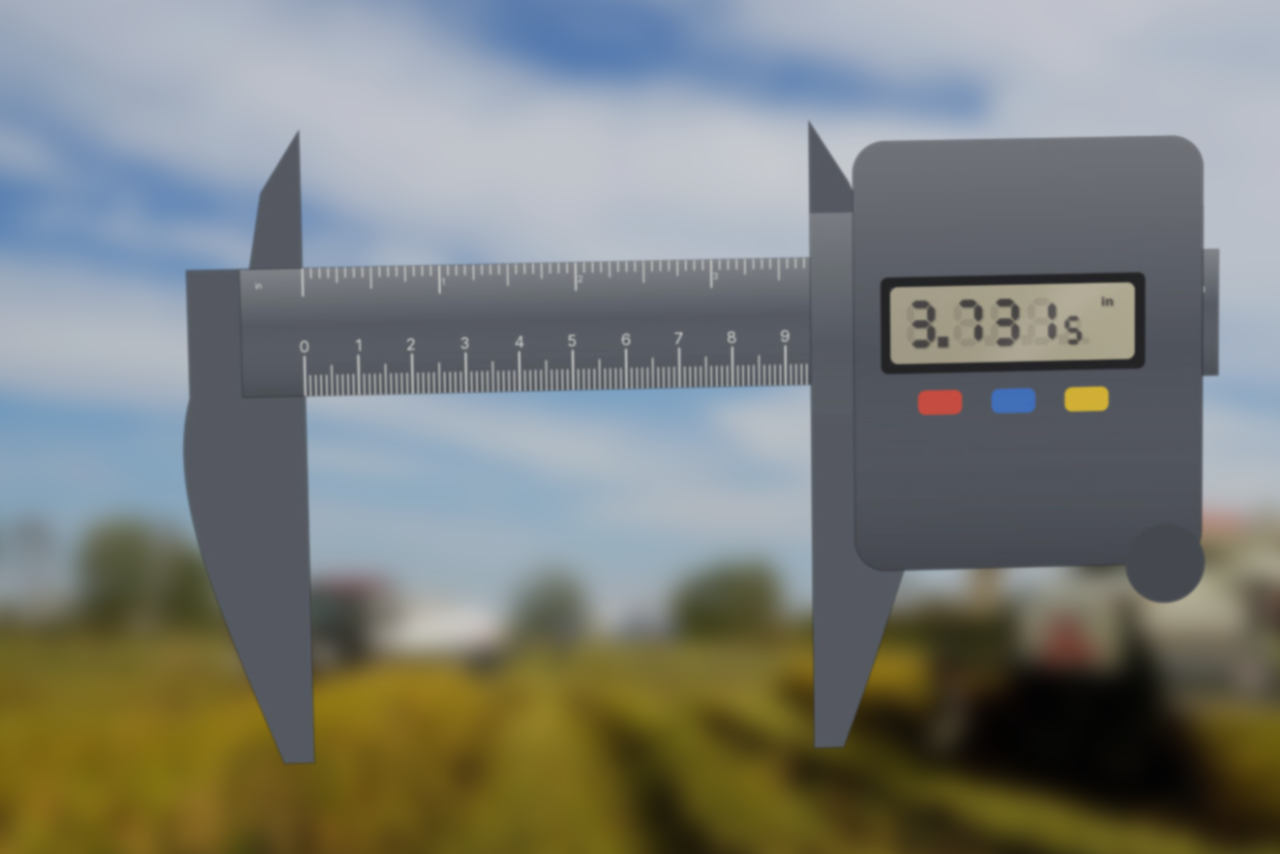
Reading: 3.7315 in
